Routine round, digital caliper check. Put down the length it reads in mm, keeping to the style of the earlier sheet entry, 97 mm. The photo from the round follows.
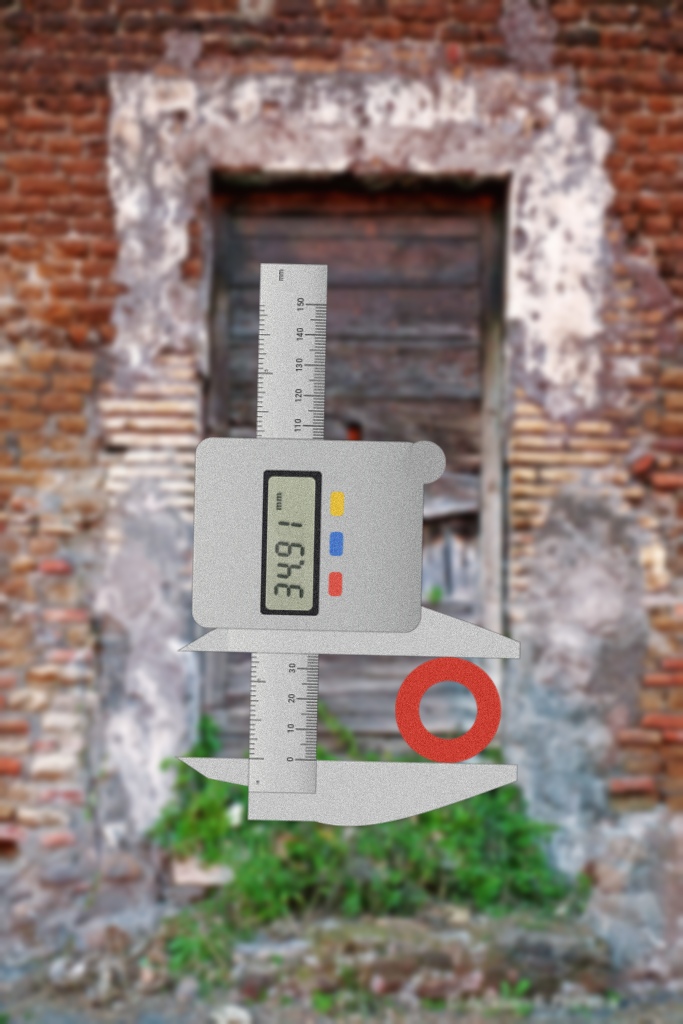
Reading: 34.91 mm
